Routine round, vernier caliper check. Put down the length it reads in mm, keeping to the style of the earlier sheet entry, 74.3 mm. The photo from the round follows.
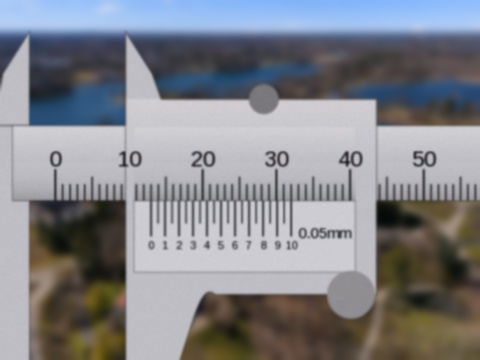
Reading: 13.0 mm
